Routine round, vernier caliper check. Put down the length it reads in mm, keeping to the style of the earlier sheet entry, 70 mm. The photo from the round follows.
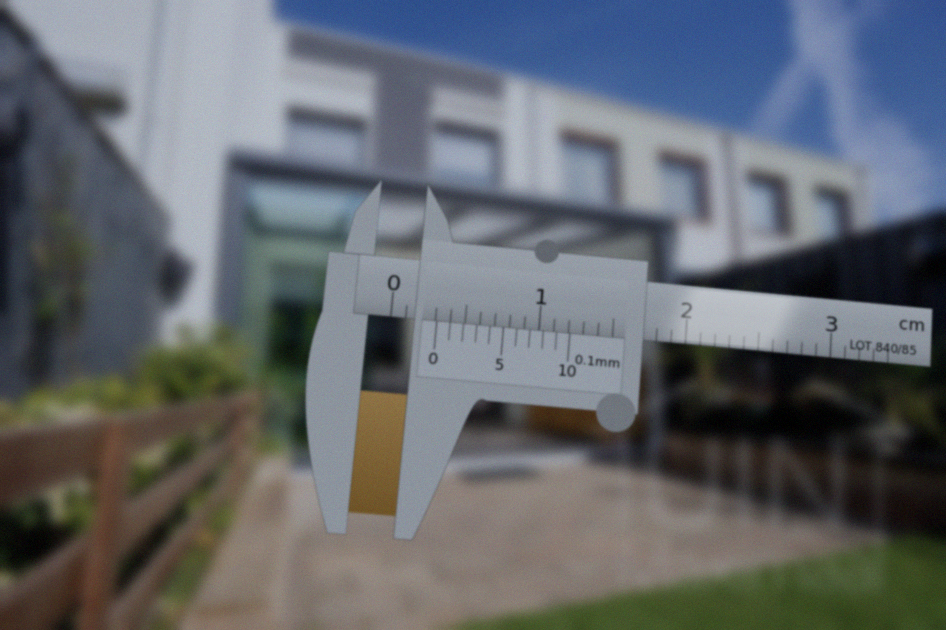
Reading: 3.1 mm
